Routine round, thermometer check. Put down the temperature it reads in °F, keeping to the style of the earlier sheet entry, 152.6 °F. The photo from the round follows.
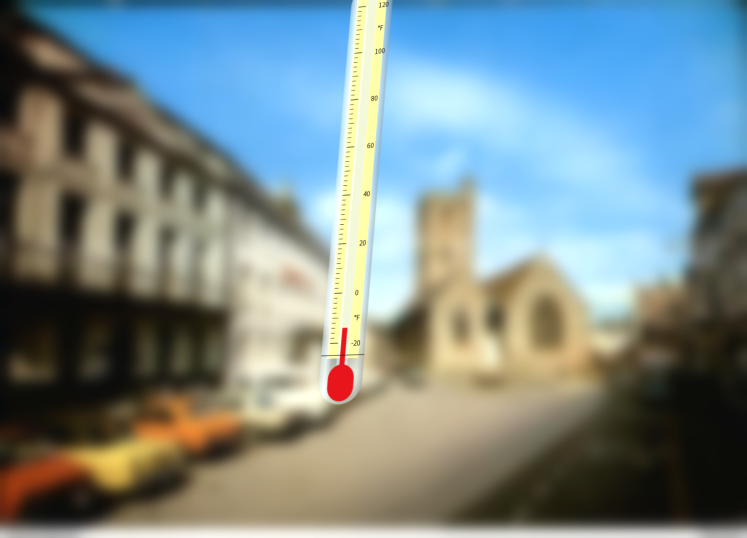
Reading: -14 °F
